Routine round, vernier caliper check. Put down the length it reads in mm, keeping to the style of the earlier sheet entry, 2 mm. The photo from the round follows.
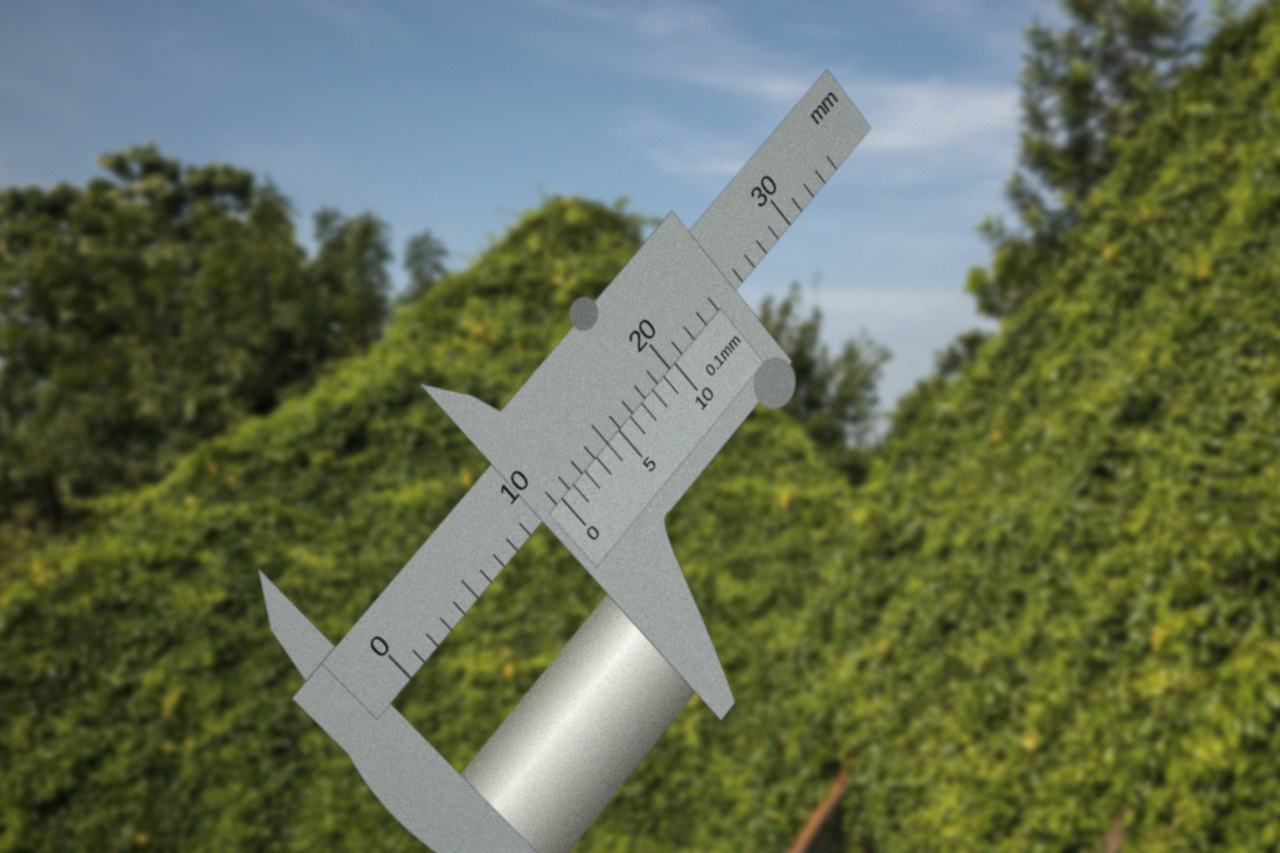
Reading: 11.4 mm
